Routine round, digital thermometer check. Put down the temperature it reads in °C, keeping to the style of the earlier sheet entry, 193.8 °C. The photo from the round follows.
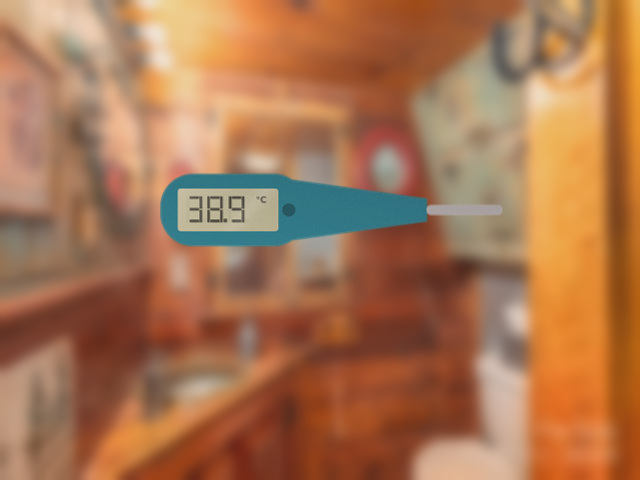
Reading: 38.9 °C
